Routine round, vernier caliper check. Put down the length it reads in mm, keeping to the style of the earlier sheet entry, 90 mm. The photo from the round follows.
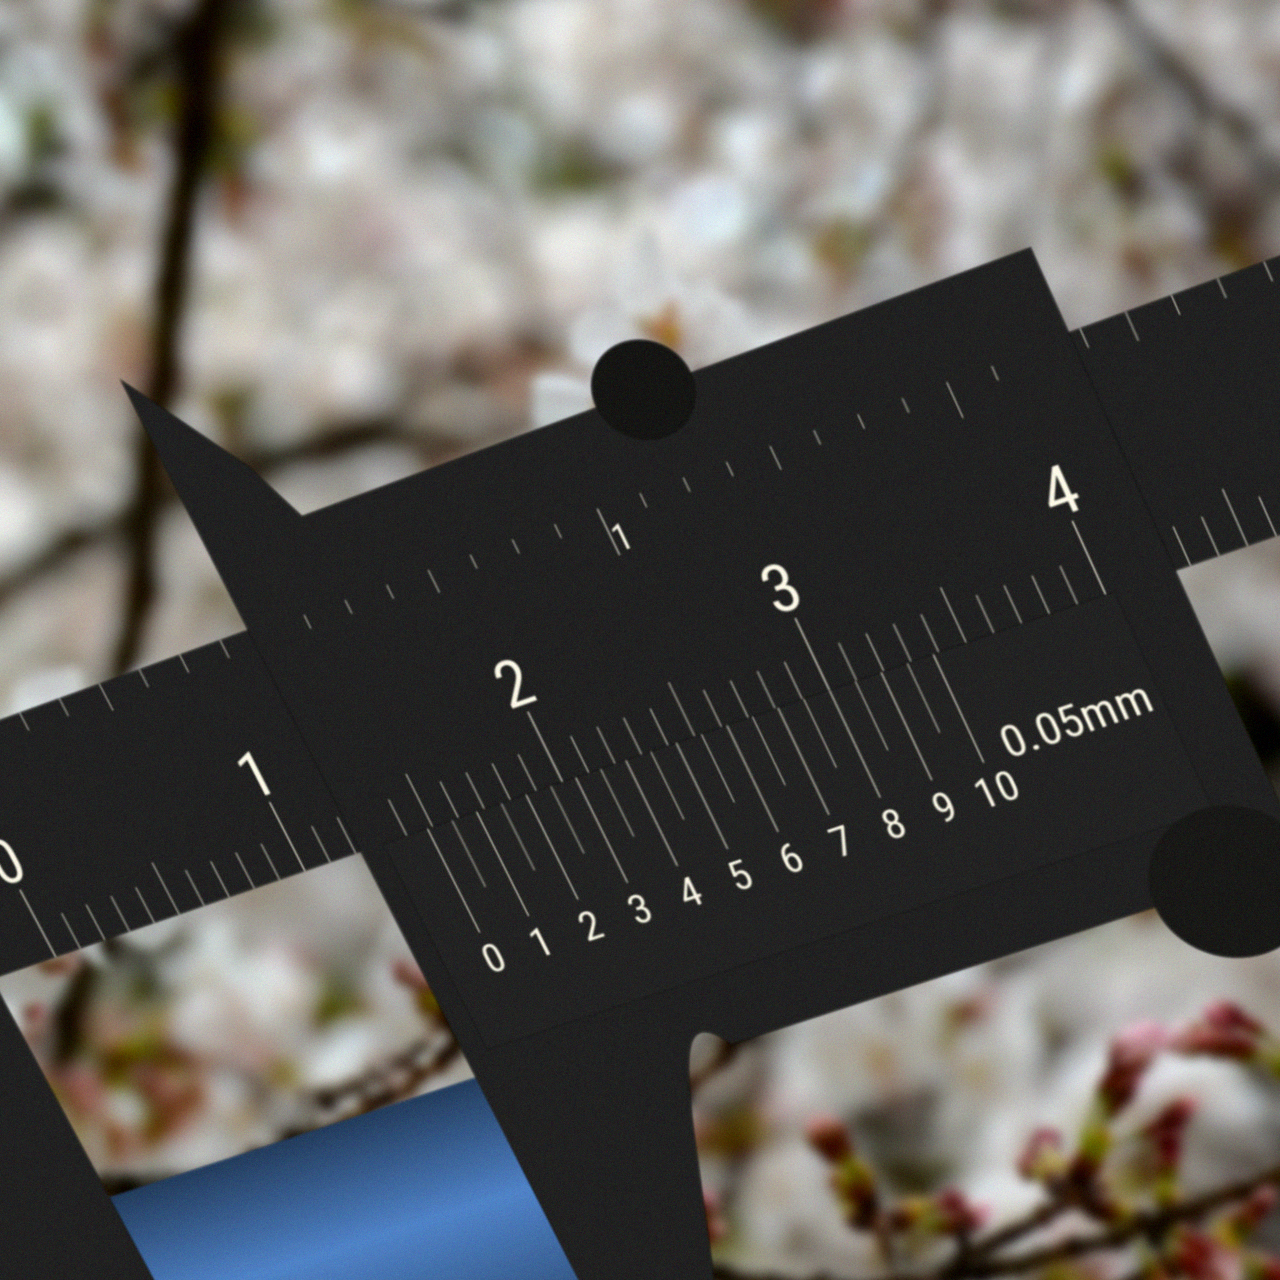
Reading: 14.8 mm
